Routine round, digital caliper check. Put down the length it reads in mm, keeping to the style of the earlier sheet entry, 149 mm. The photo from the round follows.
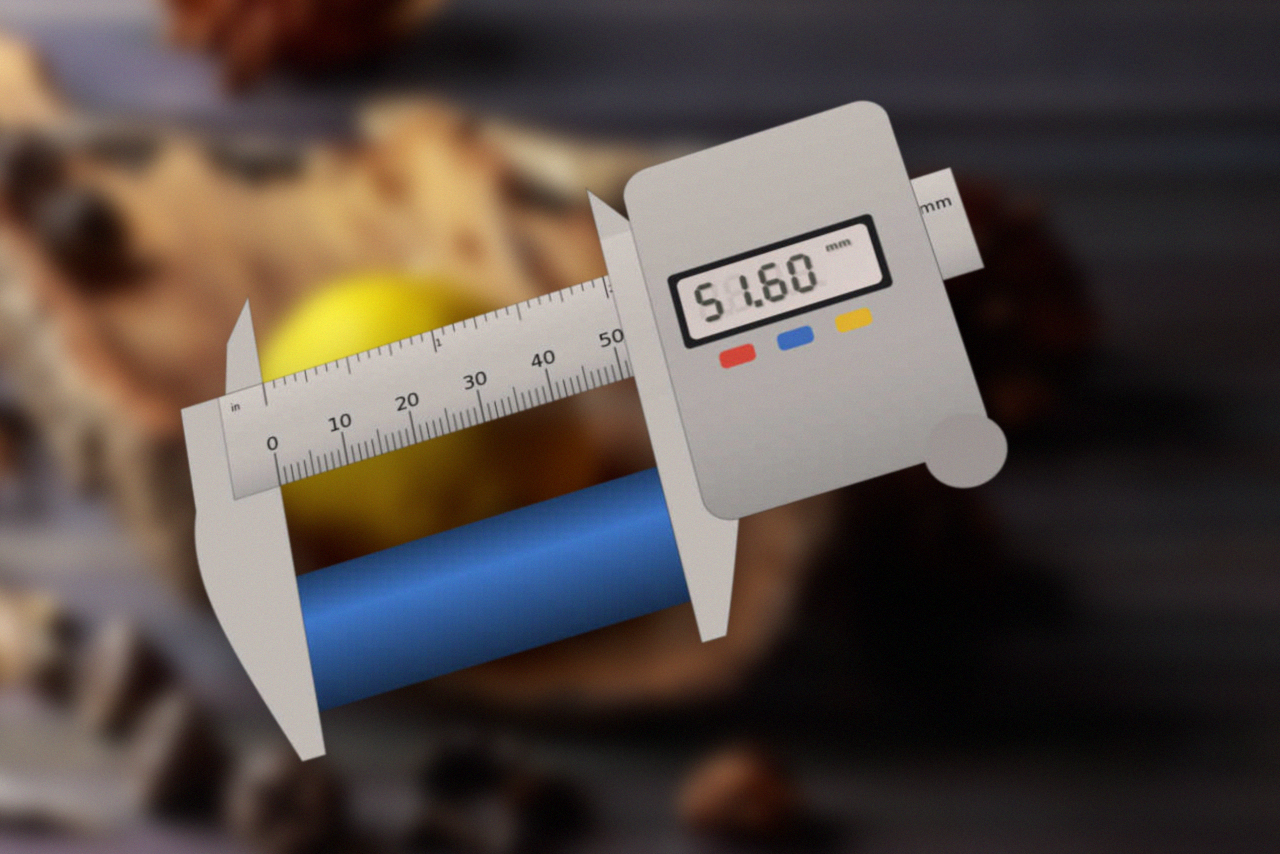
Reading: 51.60 mm
